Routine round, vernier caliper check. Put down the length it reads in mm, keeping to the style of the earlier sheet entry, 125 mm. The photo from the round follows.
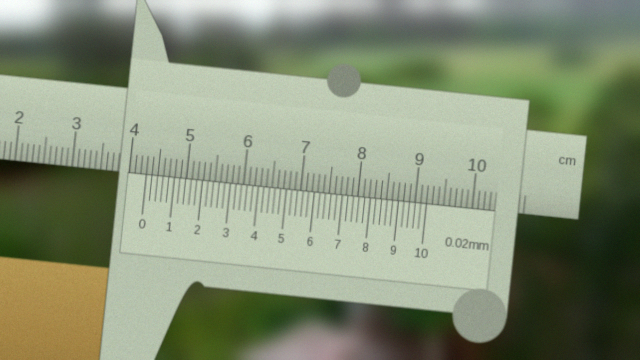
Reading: 43.0 mm
